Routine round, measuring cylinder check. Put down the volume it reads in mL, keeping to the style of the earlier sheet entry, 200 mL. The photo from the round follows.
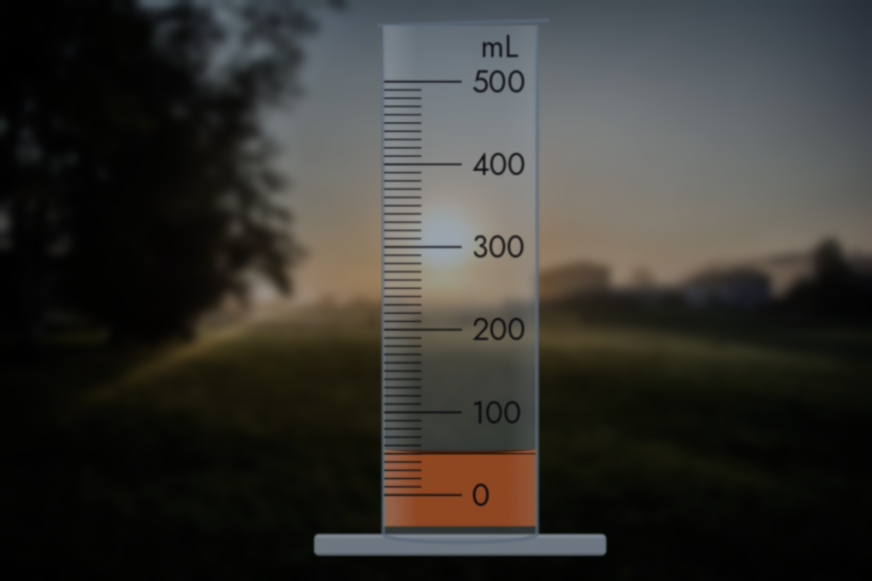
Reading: 50 mL
